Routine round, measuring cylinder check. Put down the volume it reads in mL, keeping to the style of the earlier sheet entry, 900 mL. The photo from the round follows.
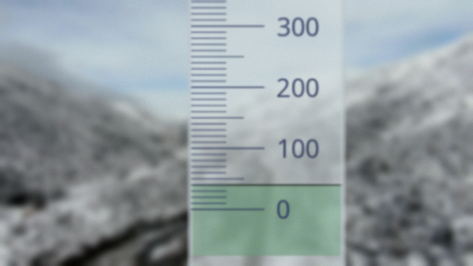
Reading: 40 mL
